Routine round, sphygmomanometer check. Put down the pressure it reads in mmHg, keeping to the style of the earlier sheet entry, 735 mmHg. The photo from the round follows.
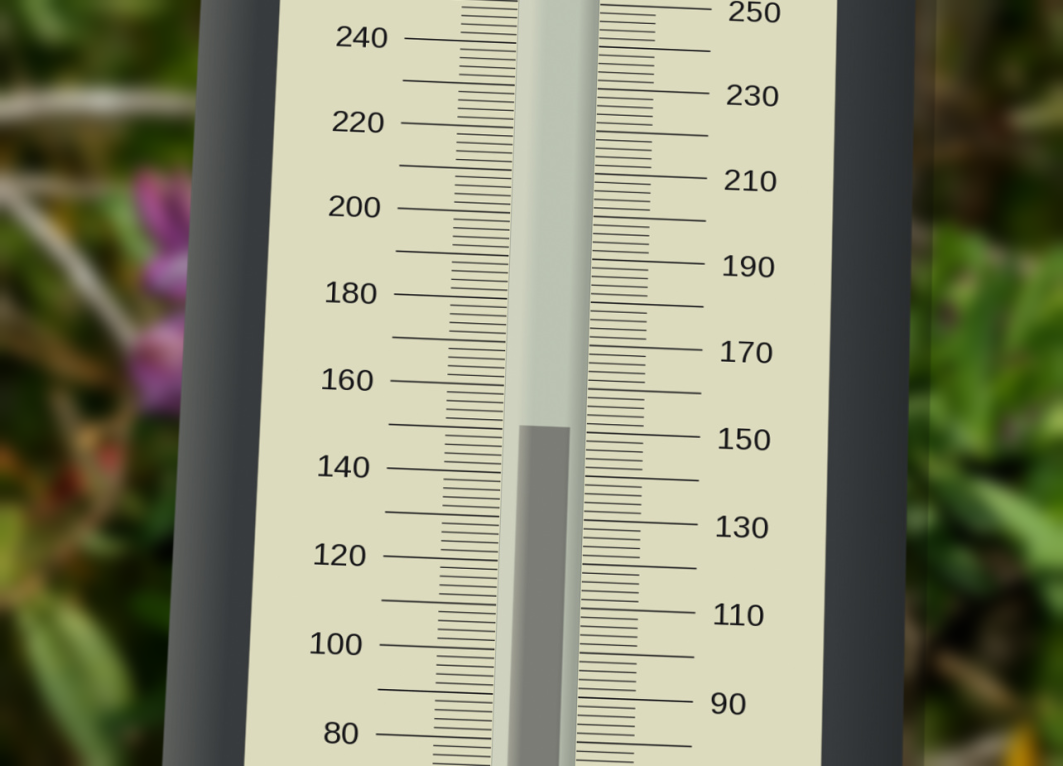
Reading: 151 mmHg
